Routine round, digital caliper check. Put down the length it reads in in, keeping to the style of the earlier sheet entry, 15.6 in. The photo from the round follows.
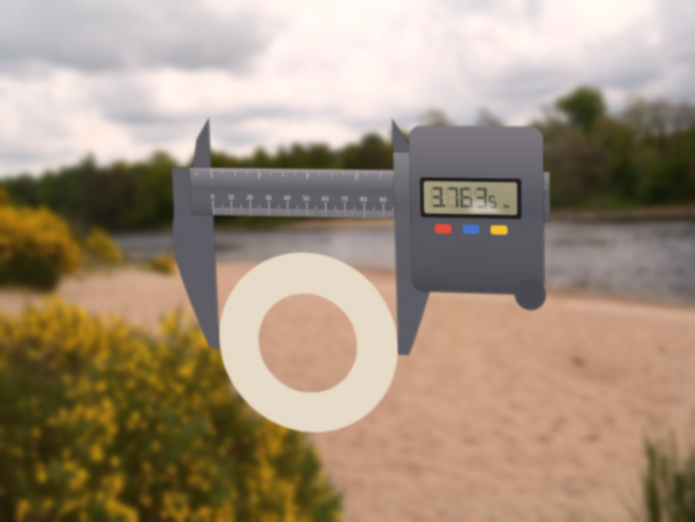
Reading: 3.7635 in
